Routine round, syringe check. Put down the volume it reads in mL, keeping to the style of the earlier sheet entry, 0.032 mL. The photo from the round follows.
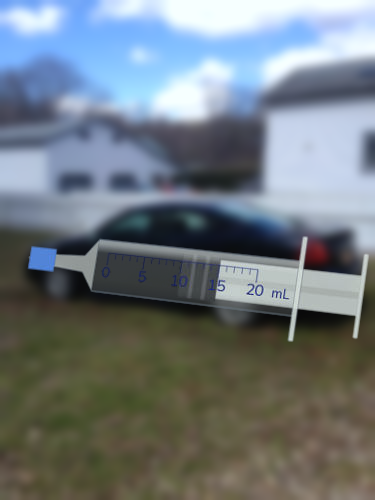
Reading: 10 mL
